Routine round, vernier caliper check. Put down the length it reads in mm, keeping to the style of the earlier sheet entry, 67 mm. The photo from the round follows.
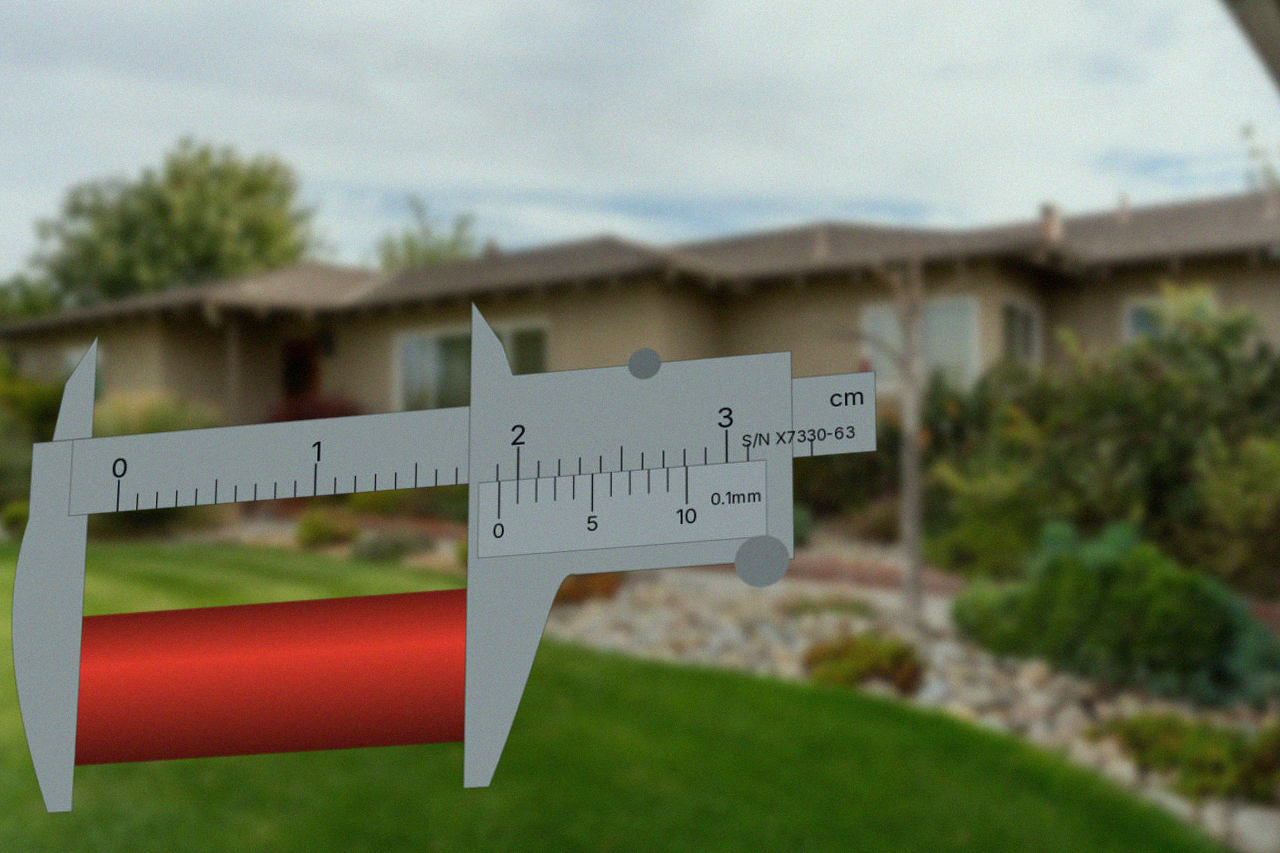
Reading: 19.1 mm
